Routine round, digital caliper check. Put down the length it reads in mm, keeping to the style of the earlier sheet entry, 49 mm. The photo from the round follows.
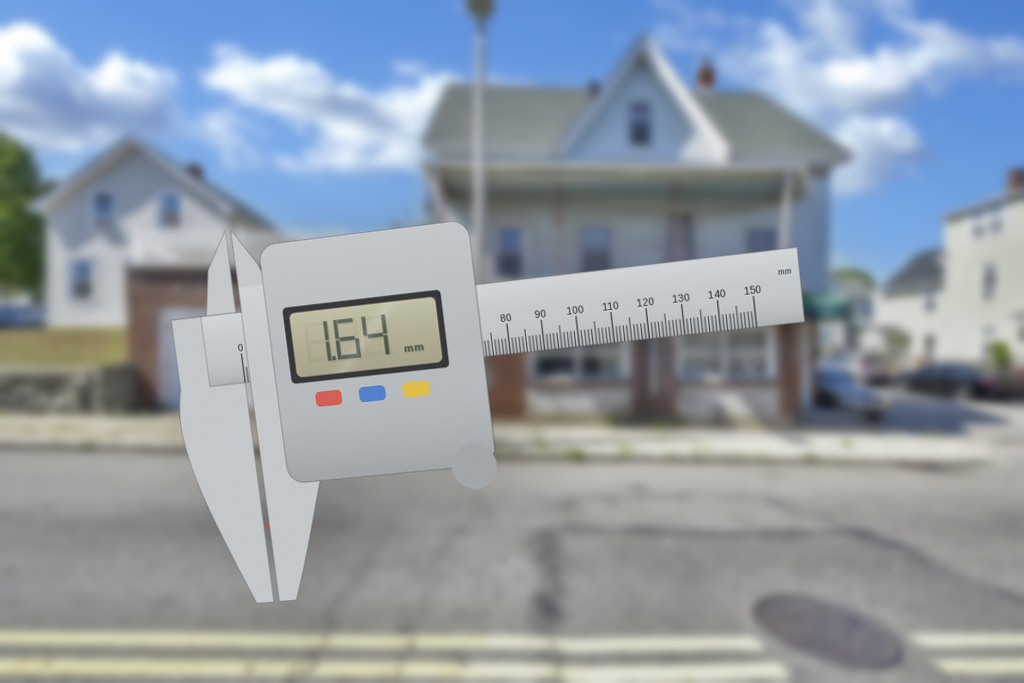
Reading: 1.64 mm
